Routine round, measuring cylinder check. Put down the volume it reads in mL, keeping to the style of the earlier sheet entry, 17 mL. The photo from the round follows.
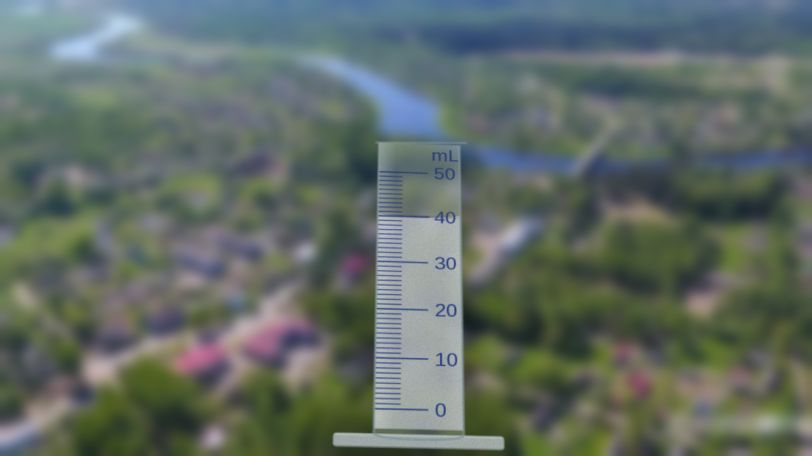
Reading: 40 mL
